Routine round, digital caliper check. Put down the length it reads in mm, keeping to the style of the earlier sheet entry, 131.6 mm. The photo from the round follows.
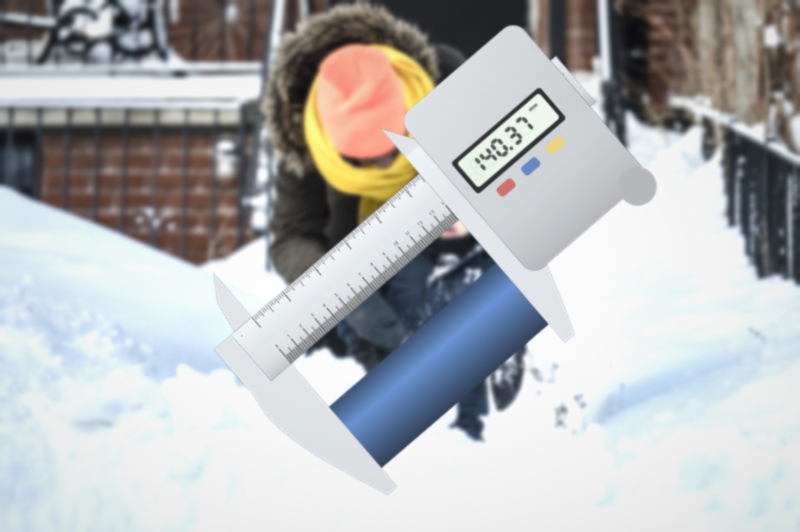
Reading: 140.37 mm
